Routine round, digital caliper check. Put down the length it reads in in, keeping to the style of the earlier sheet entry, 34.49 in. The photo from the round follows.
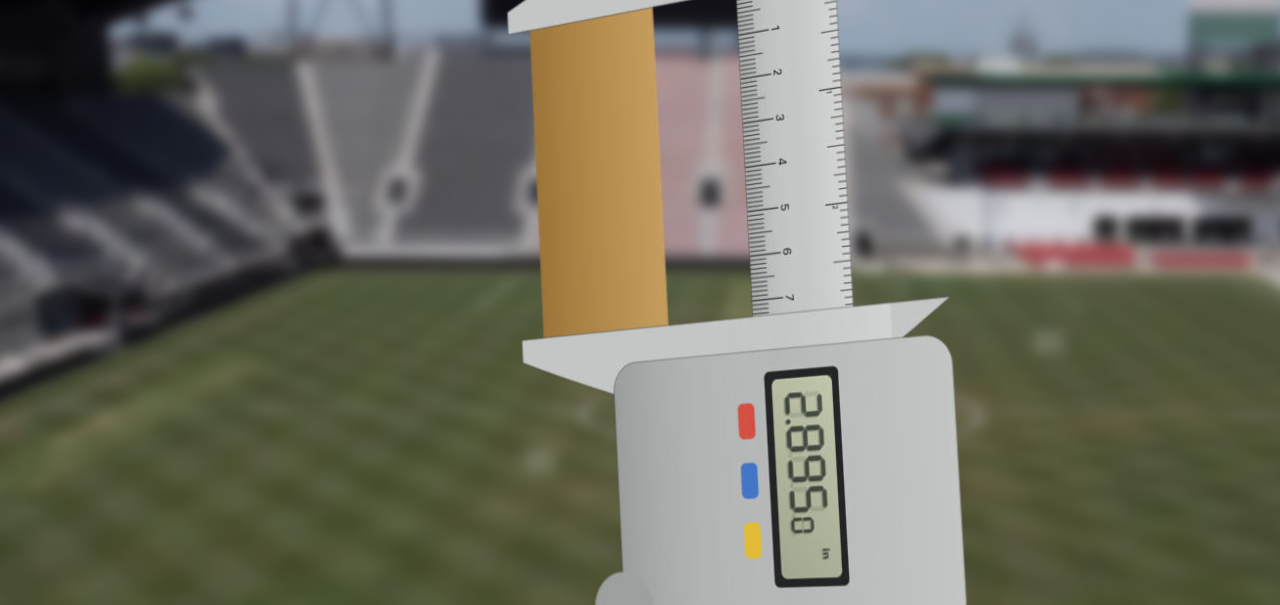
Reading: 2.8950 in
